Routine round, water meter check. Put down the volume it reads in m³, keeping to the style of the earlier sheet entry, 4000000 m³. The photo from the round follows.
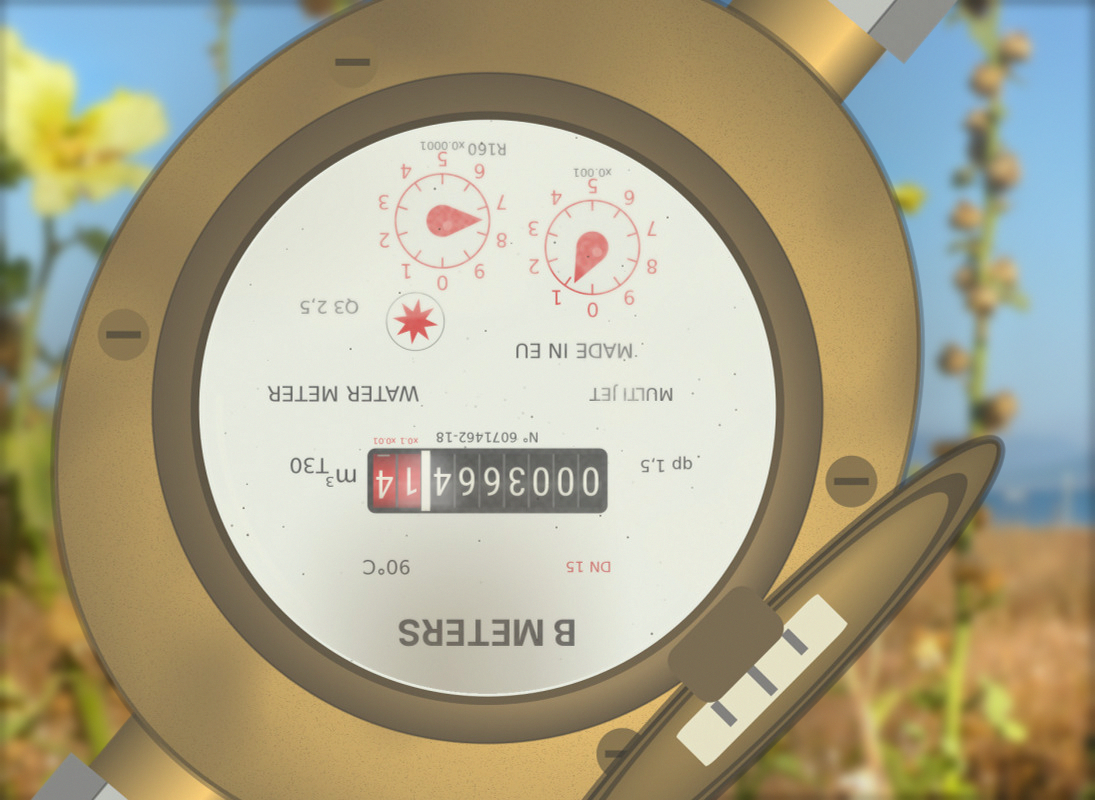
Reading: 3664.1407 m³
